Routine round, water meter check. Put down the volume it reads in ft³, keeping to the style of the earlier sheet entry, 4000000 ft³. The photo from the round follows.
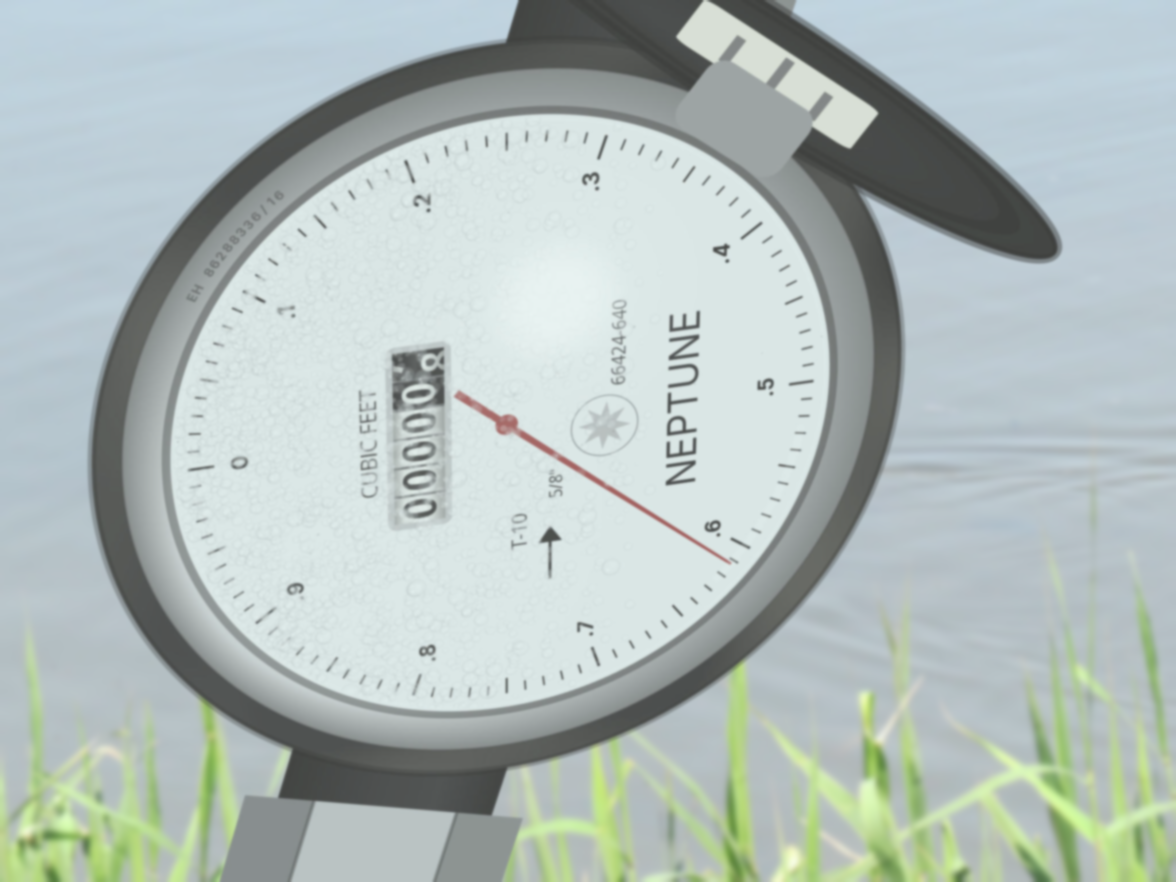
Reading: 7.61 ft³
